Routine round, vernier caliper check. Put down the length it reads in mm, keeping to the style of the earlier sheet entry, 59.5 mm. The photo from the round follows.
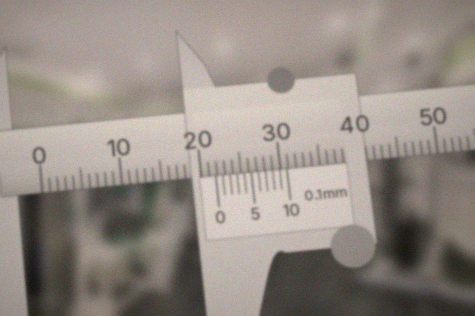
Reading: 21.8 mm
